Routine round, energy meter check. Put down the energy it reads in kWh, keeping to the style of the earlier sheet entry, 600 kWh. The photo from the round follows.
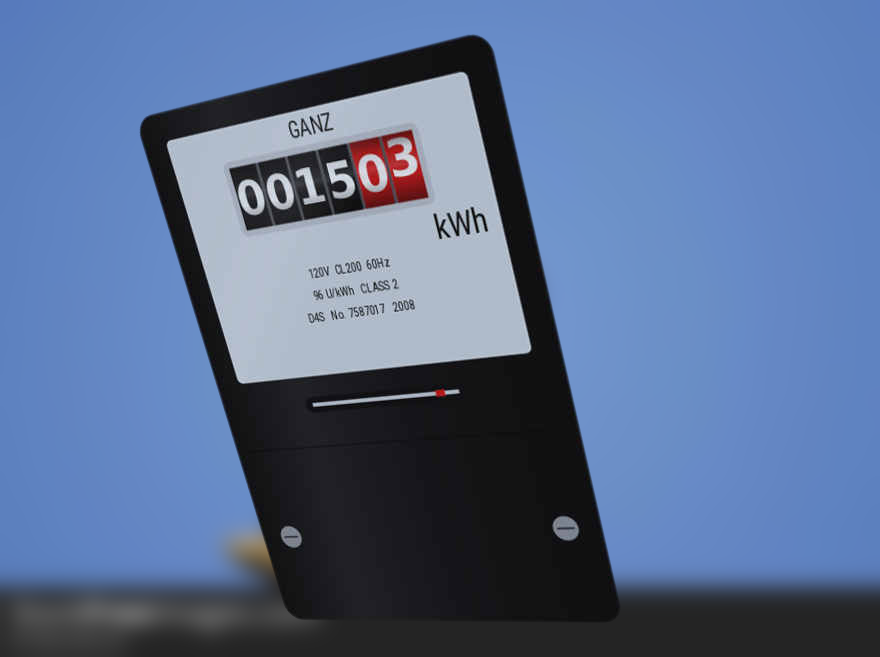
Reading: 15.03 kWh
